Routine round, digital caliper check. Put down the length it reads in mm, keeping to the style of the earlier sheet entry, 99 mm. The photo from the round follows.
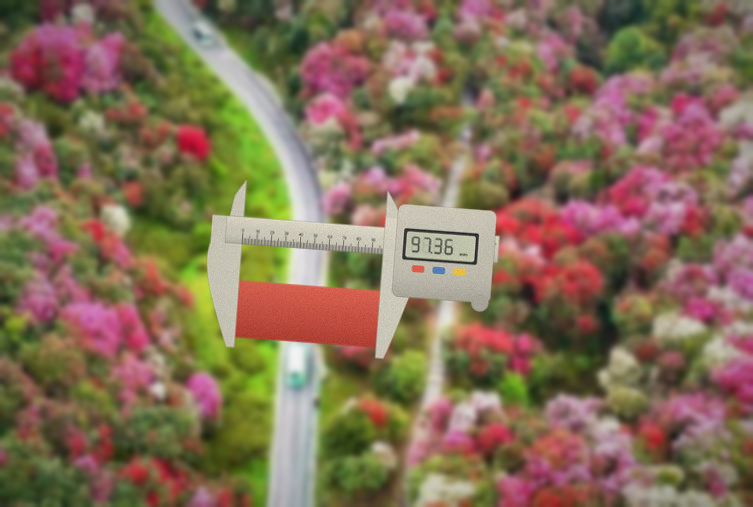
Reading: 97.36 mm
